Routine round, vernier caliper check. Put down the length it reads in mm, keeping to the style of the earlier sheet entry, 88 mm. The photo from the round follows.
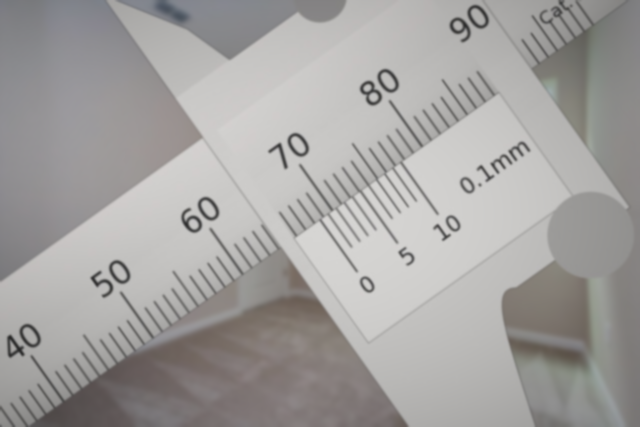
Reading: 68.6 mm
